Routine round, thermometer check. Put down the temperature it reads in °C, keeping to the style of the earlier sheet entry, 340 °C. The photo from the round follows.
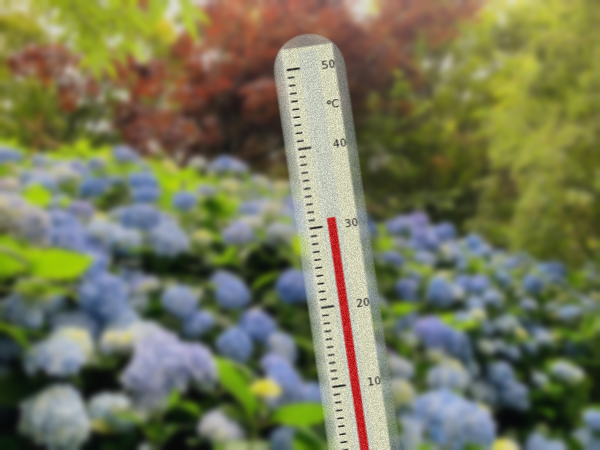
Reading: 31 °C
